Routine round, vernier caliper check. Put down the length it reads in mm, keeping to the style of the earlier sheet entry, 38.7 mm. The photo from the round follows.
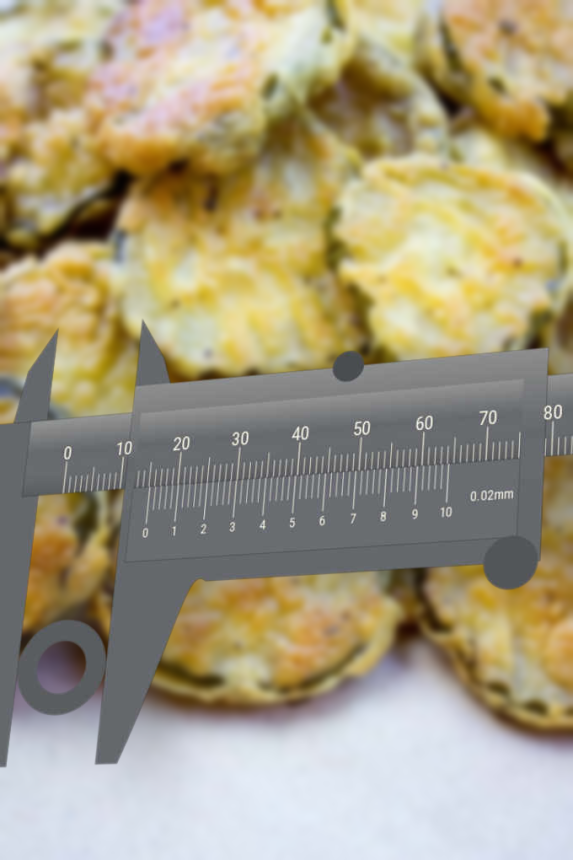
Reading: 15.2 mm
